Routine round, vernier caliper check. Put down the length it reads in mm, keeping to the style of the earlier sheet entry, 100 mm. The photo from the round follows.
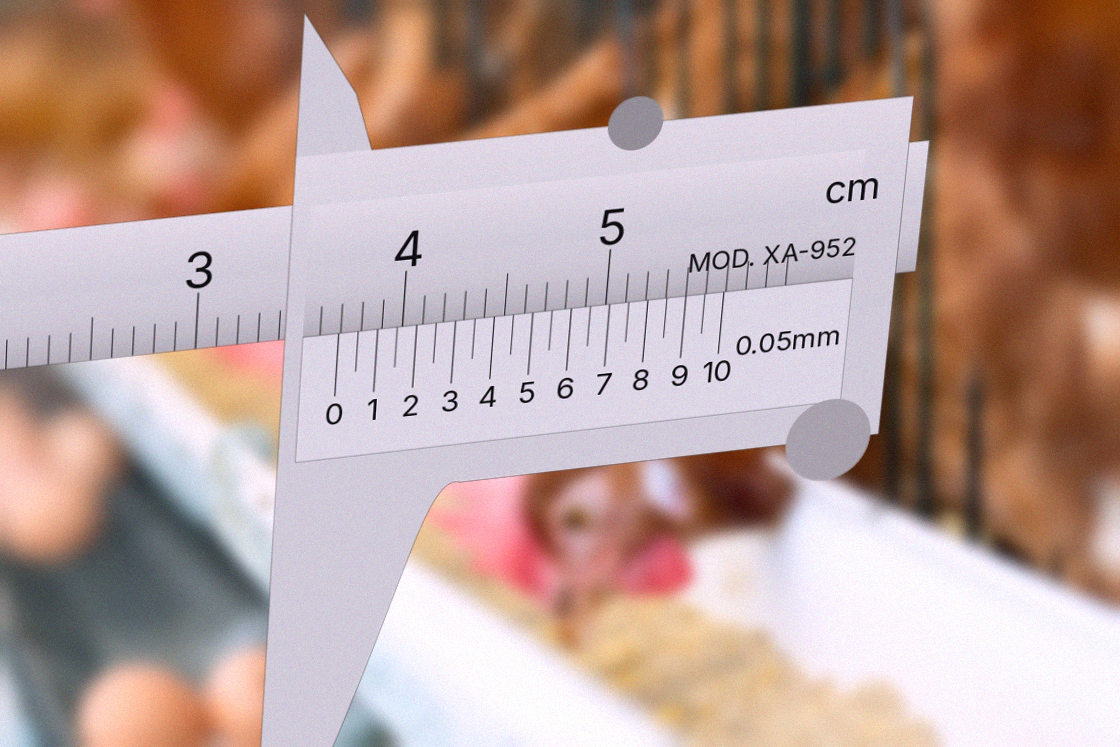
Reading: 36.9 mm
